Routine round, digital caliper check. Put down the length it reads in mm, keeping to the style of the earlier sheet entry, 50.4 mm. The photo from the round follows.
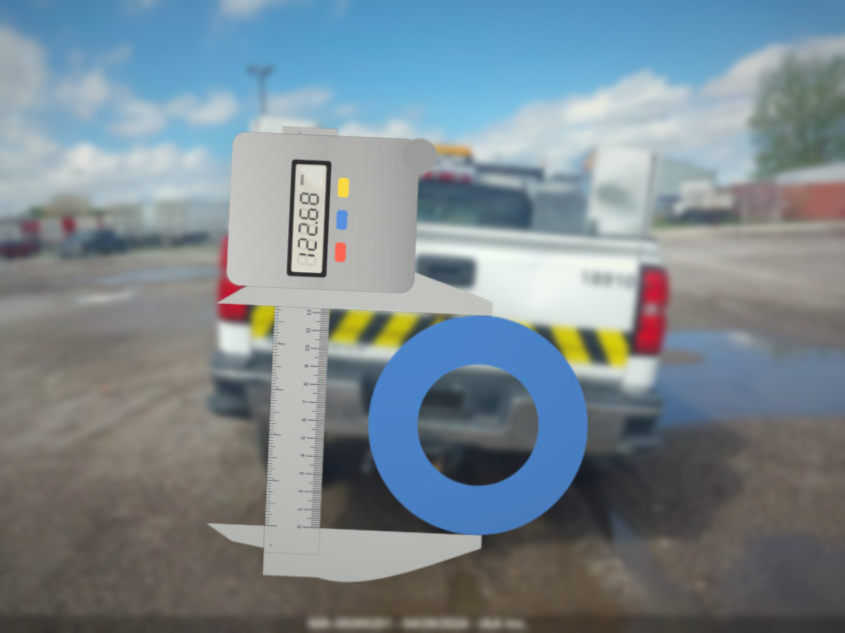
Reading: 122.68 mm
